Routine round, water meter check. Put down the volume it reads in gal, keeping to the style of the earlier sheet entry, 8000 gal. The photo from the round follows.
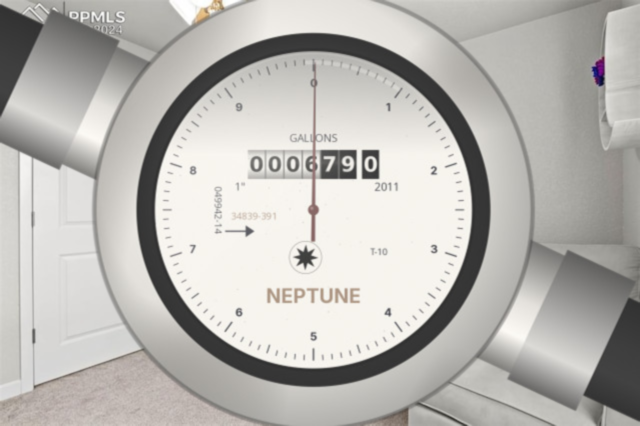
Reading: 6790.0 gal
